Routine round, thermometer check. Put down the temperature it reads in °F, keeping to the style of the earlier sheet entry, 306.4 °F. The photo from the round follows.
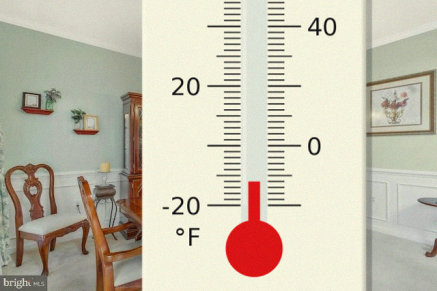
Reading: -12 °F
